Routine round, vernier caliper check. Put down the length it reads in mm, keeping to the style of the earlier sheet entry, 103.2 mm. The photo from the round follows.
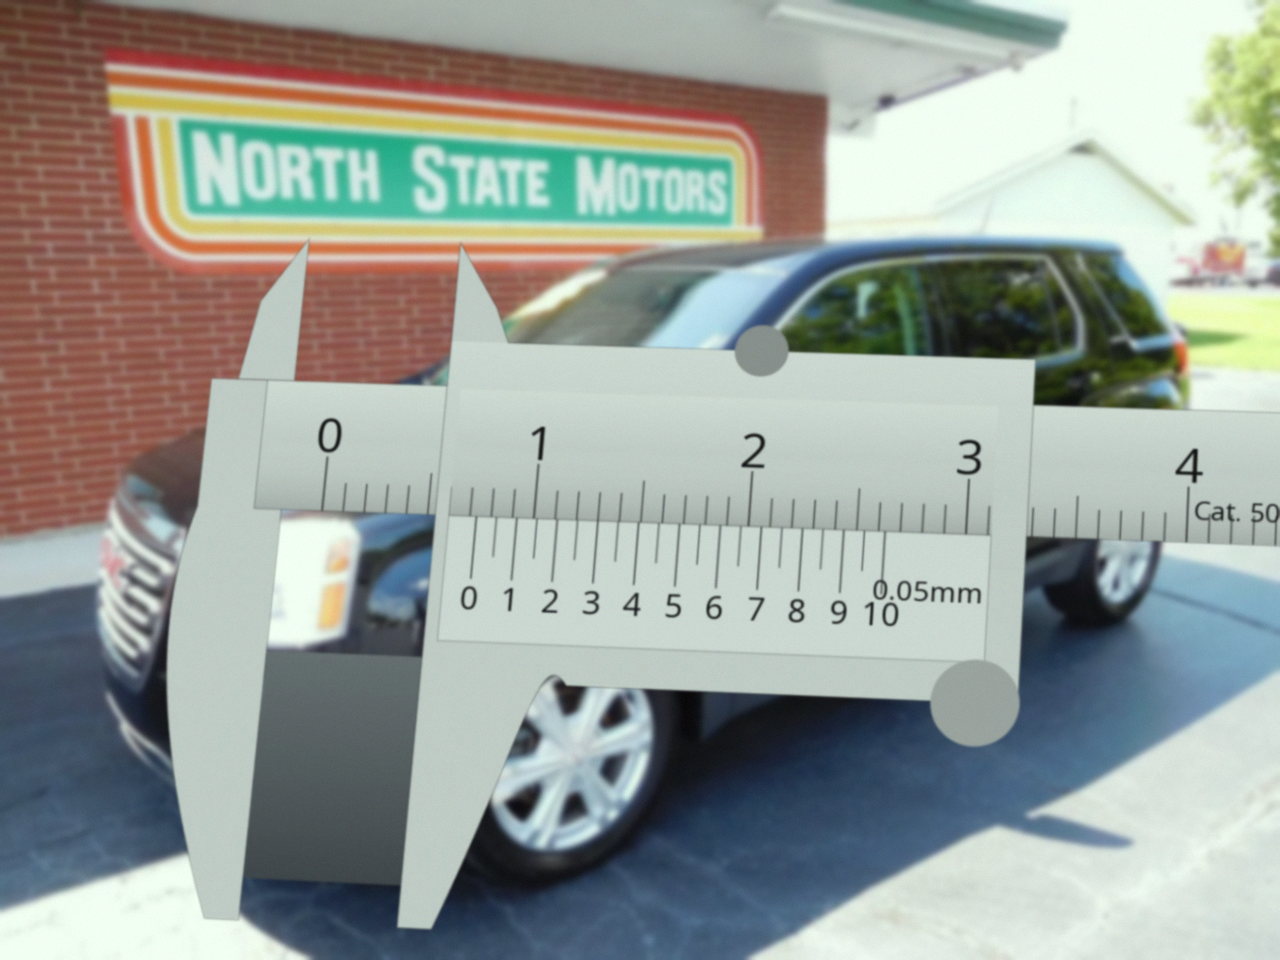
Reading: 7.3 mm
